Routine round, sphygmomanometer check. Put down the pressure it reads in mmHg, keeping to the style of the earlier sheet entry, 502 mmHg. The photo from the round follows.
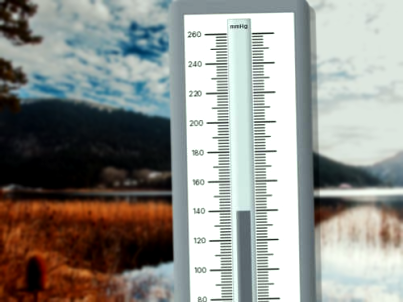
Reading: 140 mmHg
